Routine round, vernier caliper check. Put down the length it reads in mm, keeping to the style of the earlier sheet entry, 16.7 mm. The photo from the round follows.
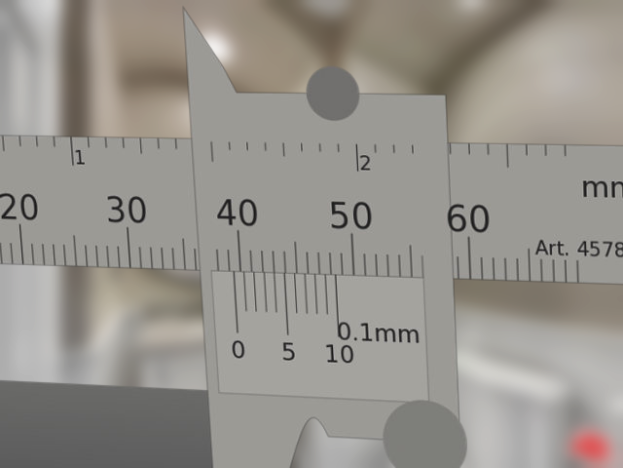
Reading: 39.4 mm
